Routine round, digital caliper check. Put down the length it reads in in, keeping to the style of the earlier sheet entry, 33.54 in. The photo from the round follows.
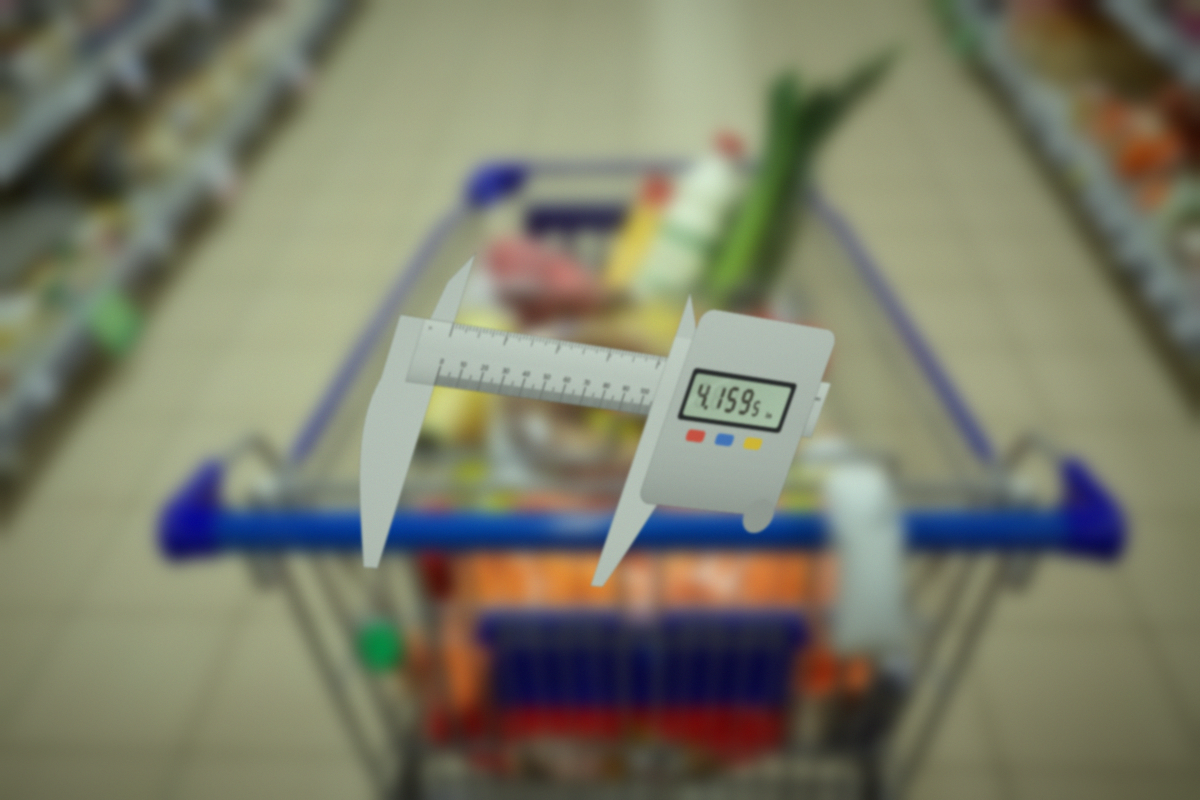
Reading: 4.1595 in
